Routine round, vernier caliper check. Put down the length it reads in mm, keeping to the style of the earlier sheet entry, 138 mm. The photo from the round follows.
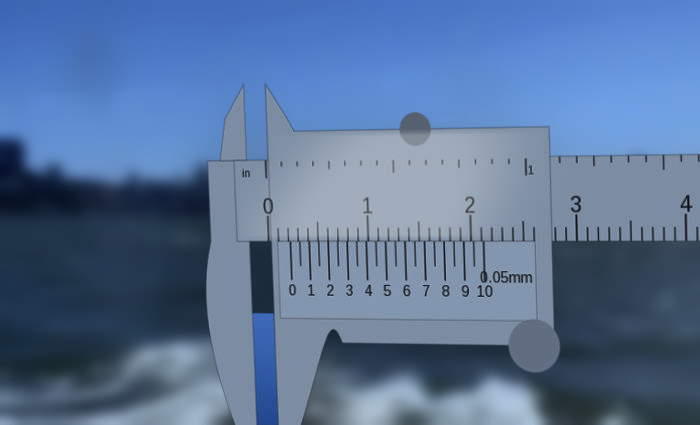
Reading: 2.2 mm
